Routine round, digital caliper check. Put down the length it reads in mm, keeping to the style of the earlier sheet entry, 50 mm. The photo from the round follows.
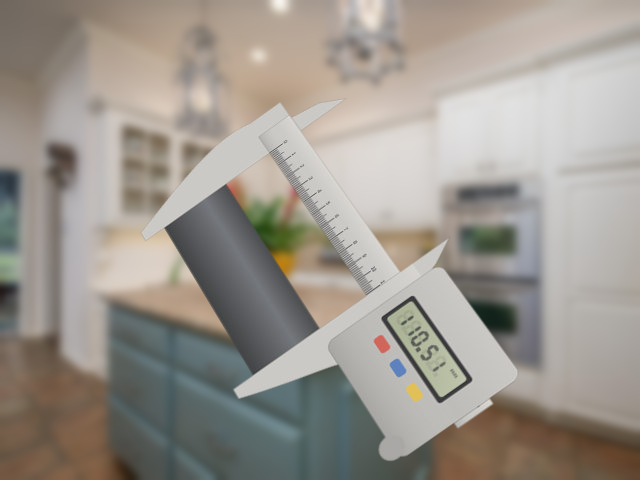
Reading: 110.51 mm
